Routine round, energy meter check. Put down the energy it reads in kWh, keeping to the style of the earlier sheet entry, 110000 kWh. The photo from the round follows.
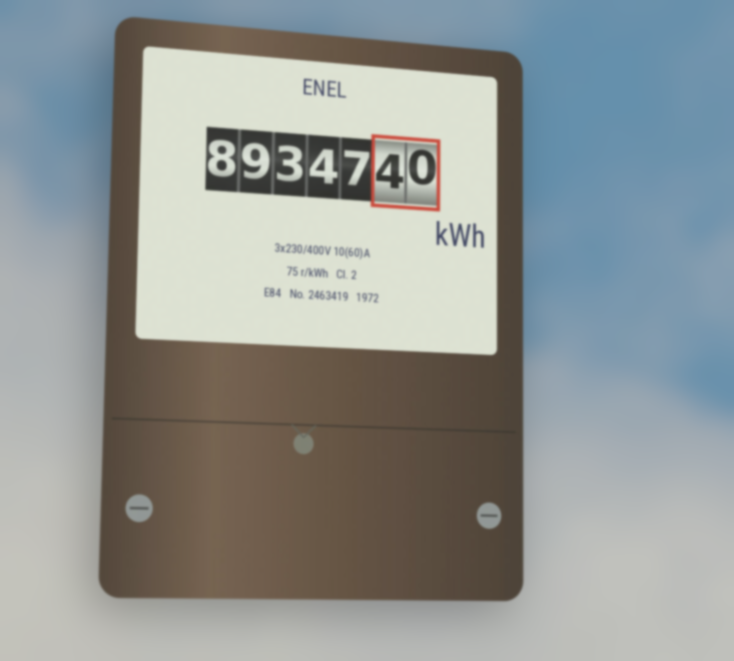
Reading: 89347.40 kWh
